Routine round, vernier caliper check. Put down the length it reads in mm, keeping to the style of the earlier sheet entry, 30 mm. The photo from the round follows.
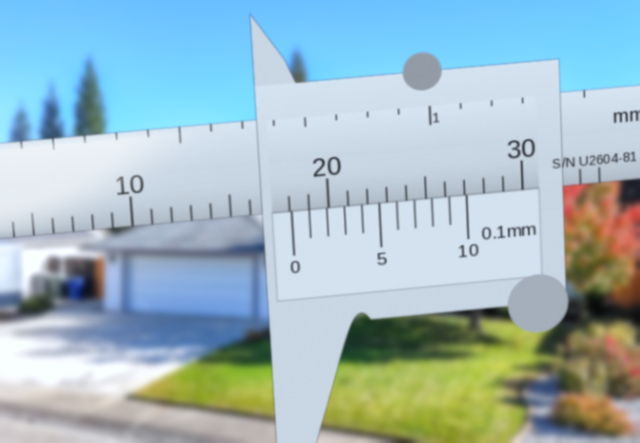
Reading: 18.1 mm
